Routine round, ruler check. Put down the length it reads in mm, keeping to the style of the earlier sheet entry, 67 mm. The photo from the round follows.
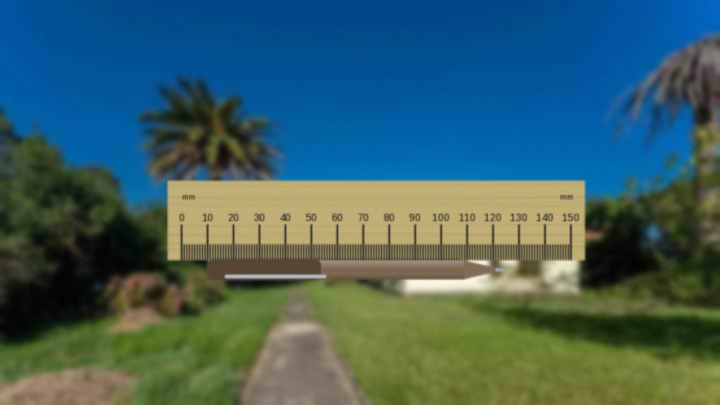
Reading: 115 mm
